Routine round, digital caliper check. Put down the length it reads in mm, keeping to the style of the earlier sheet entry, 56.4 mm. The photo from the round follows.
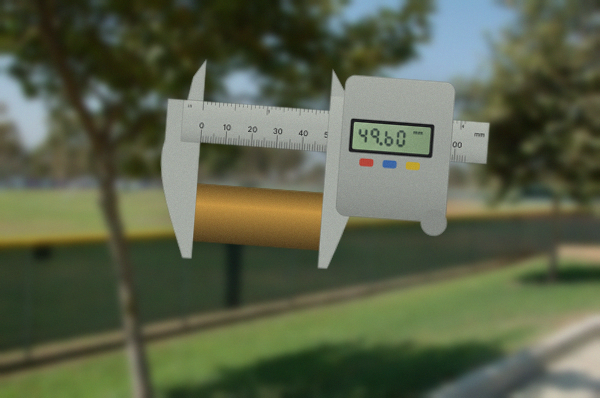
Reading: 49.60 mm
